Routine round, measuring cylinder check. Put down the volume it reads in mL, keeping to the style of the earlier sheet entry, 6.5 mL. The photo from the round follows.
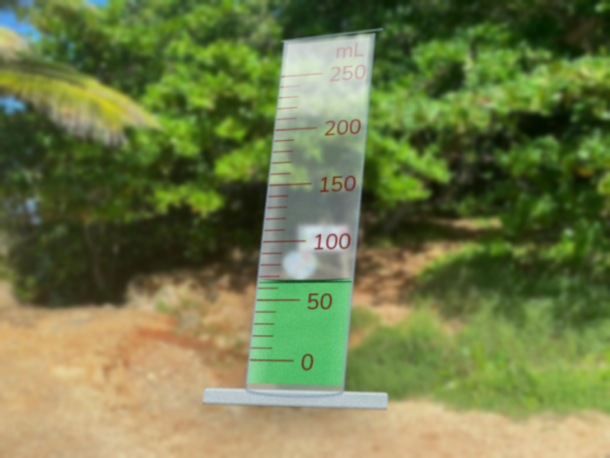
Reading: 65 mL
